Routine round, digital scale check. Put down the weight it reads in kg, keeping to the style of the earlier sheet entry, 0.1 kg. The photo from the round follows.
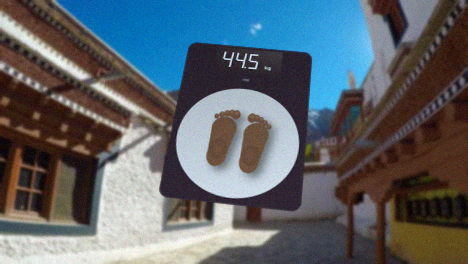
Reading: 44.5 kg
